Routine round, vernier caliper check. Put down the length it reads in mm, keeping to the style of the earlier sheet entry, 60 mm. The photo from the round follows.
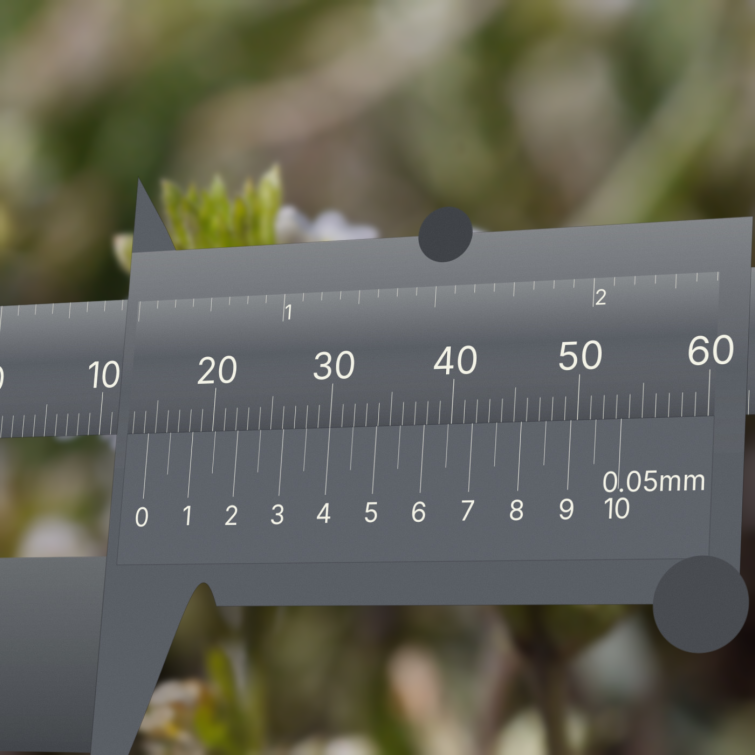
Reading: 14.4 mm
